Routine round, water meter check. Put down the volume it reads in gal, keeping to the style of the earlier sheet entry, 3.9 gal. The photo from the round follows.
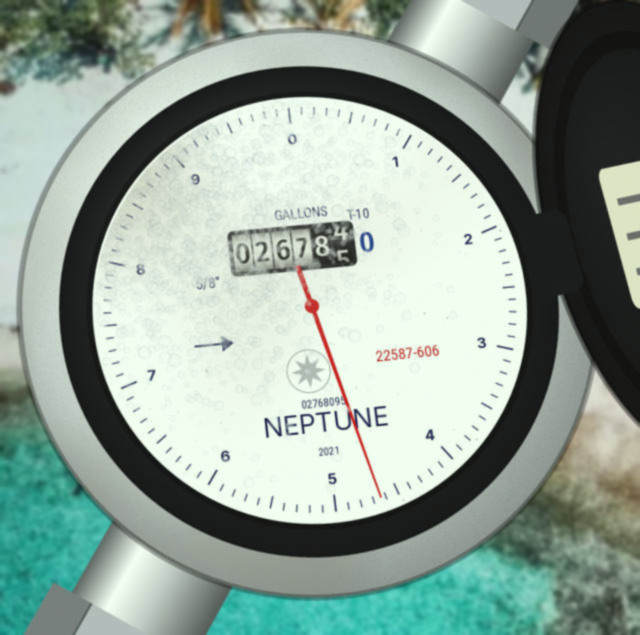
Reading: 267844.6 gal
